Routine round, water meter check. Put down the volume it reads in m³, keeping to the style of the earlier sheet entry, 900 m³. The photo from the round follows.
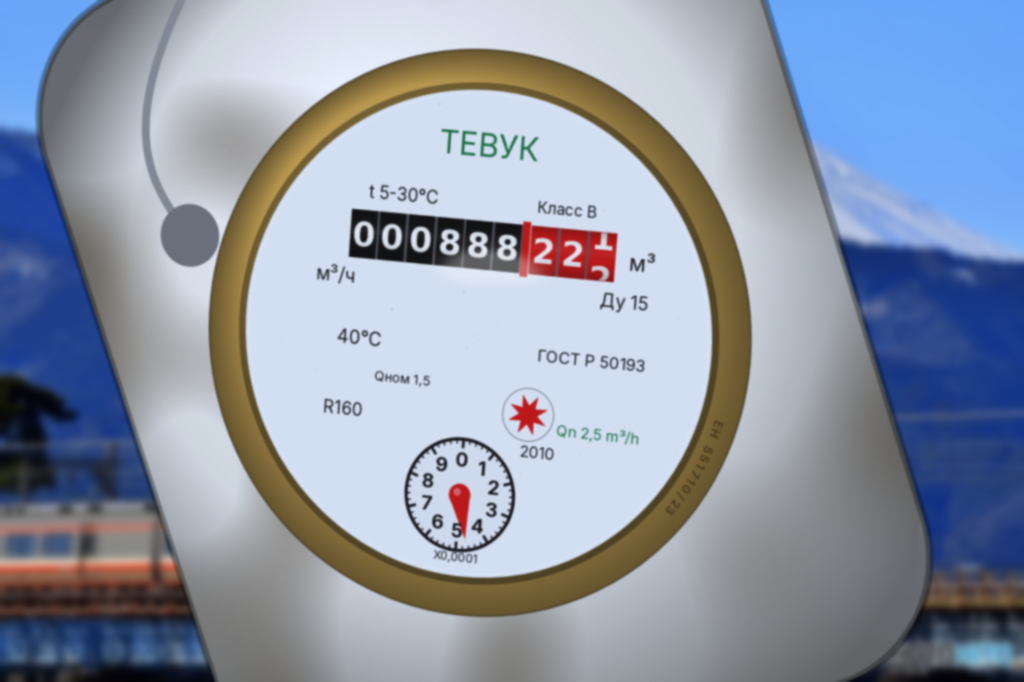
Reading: 888.2214 m³
